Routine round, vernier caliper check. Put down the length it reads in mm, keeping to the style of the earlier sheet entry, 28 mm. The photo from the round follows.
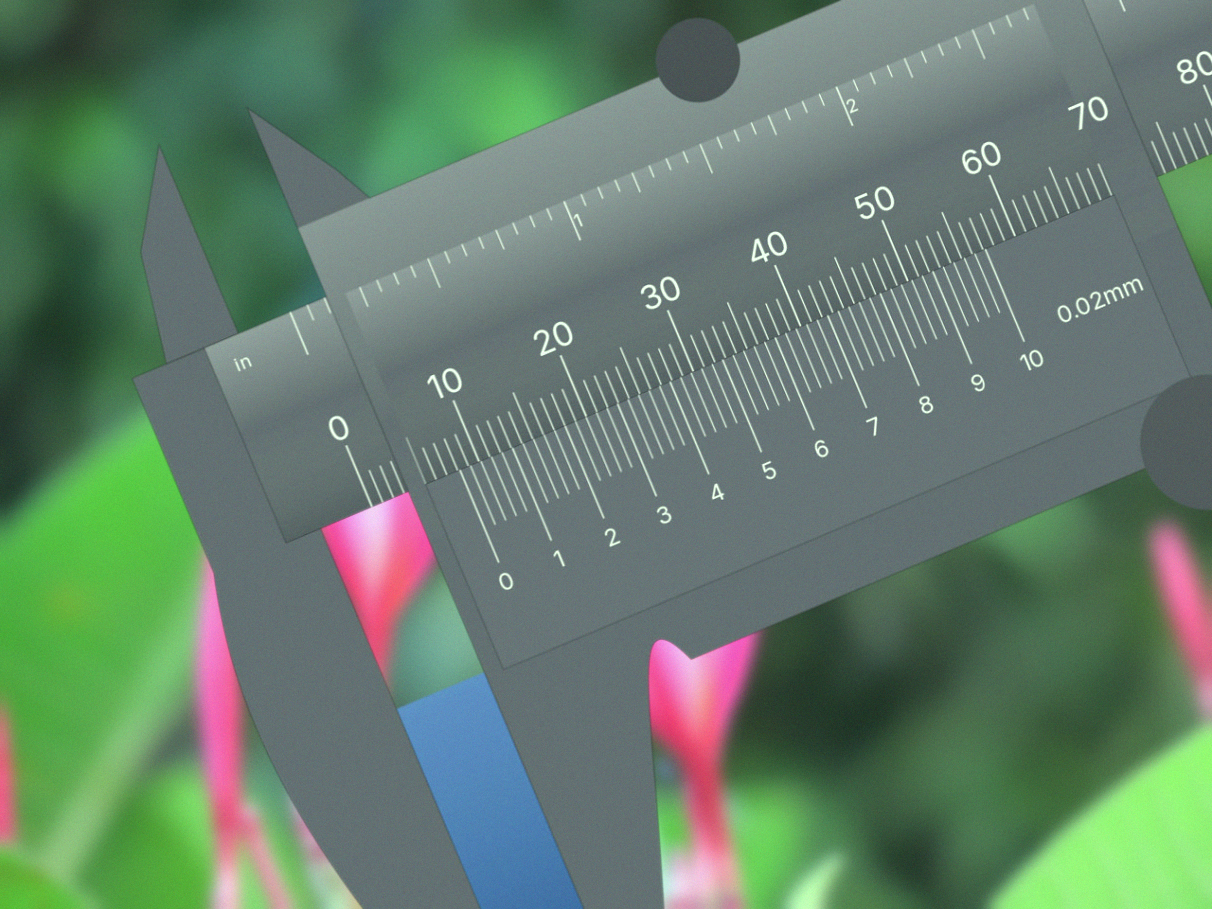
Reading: 8.2 mm
